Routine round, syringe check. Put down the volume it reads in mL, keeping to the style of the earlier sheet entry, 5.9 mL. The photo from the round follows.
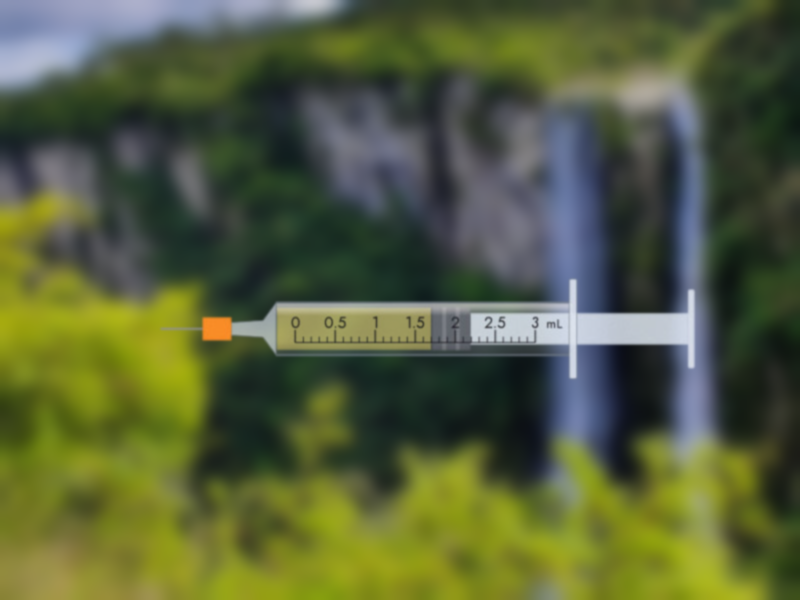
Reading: 1.7 mL
